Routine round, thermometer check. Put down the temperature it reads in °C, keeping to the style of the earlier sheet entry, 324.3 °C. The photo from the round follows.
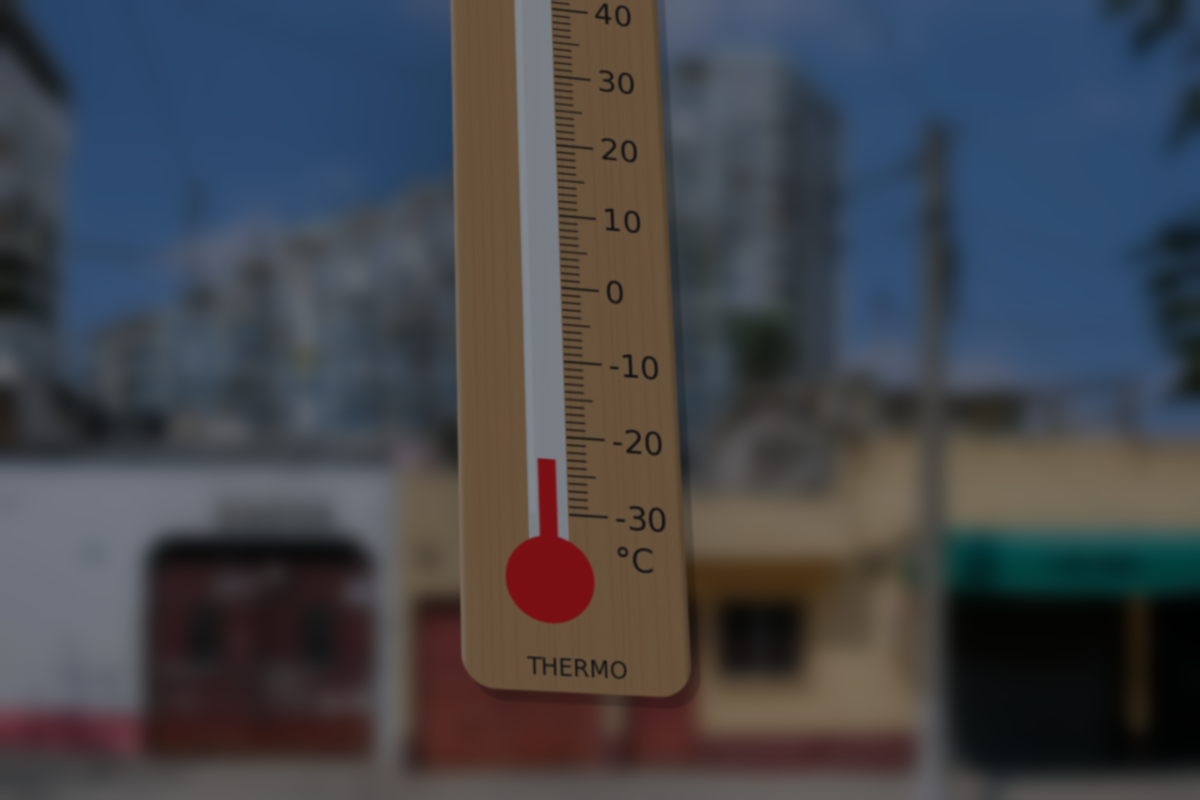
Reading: -23 °C
